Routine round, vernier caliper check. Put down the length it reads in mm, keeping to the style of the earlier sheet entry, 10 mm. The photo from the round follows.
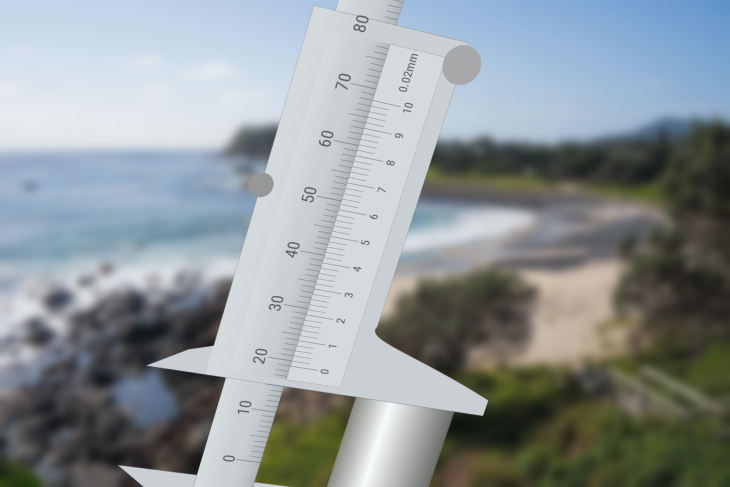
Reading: 19.0 mm
